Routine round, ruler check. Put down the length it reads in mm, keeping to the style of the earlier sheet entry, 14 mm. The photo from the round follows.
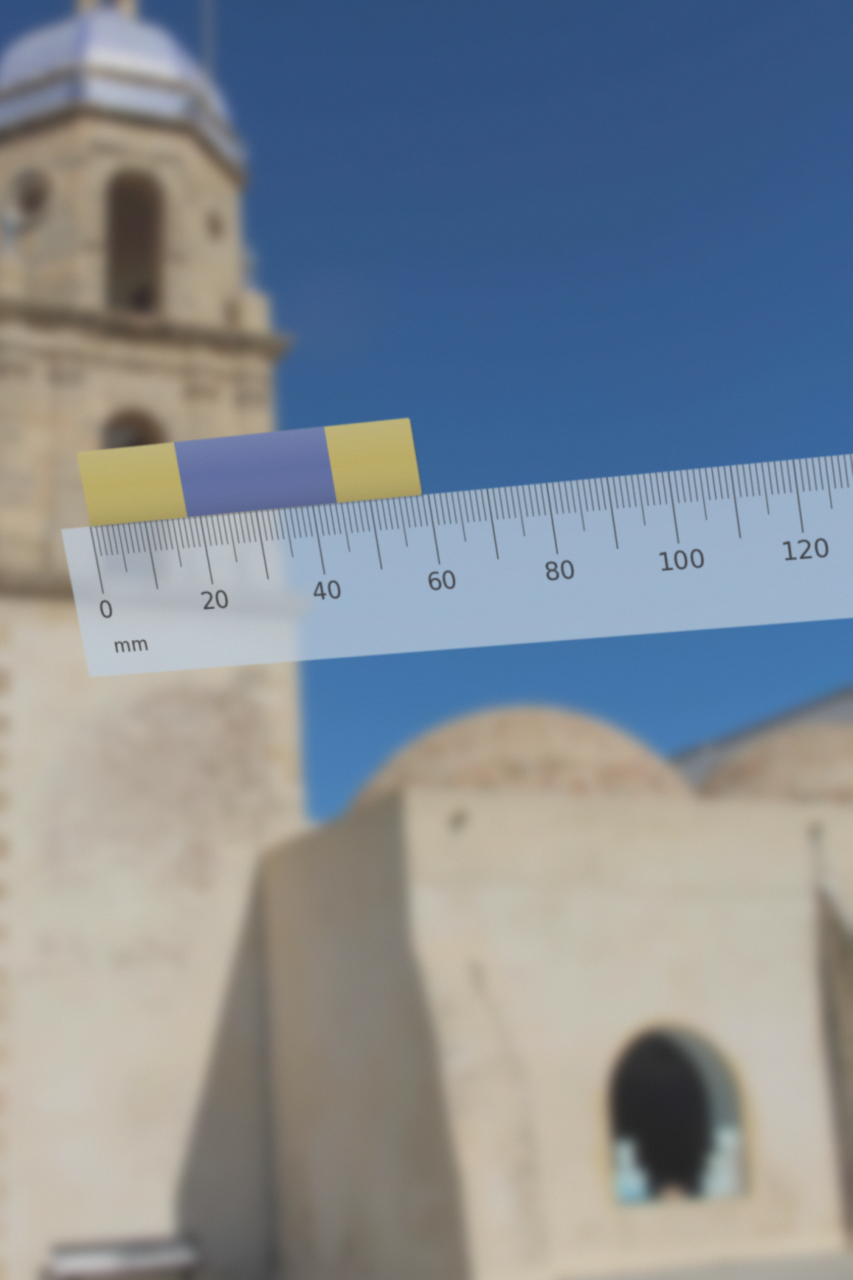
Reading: 59 mm
